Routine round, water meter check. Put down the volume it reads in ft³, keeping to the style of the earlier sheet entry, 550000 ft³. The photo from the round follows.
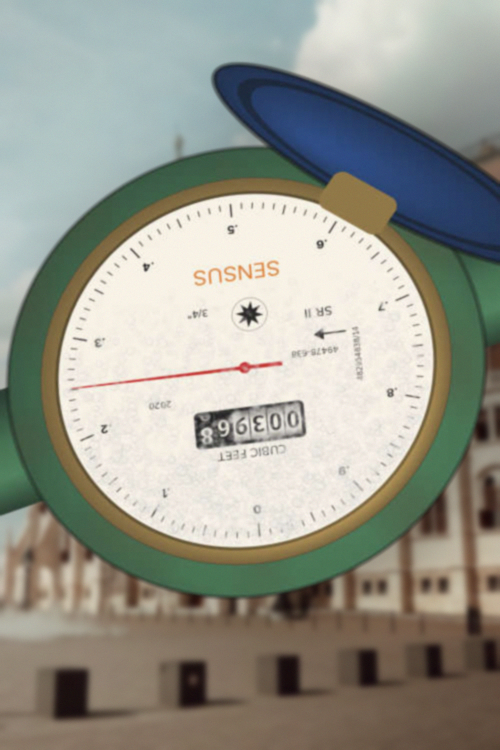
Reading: 3968.25 ft³
